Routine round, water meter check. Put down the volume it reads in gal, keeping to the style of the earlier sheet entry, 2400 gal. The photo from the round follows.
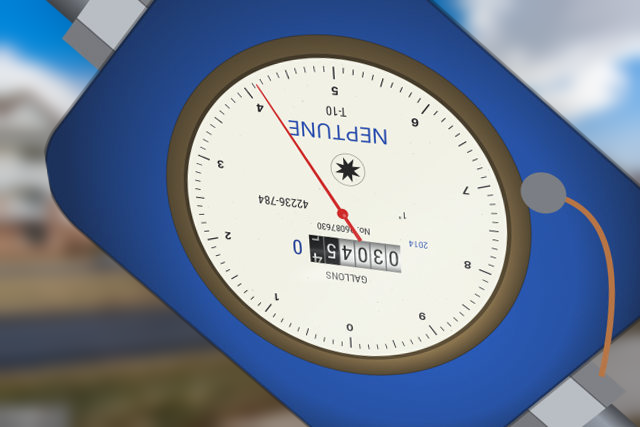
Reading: 304544.1 gal
